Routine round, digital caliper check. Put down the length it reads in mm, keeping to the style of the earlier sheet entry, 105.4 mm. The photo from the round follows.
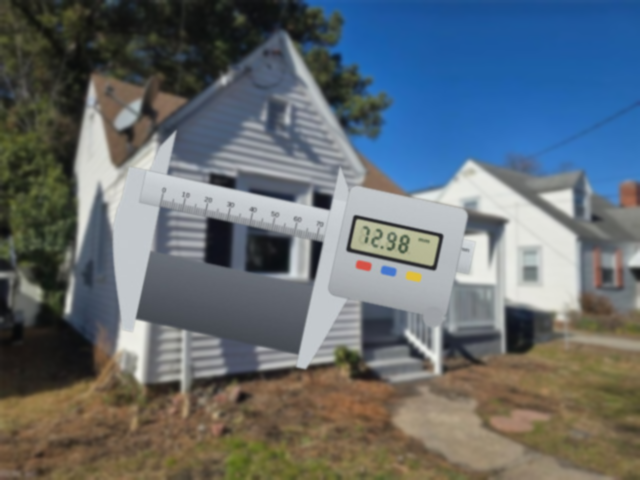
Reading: 72.98 mm
